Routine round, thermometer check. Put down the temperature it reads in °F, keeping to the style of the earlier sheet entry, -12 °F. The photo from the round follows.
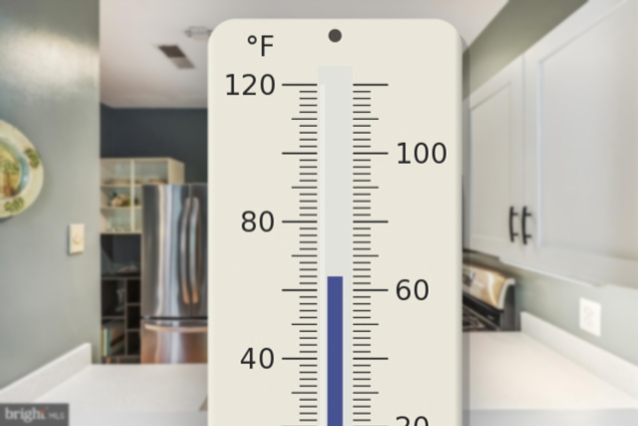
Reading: 64 °F
